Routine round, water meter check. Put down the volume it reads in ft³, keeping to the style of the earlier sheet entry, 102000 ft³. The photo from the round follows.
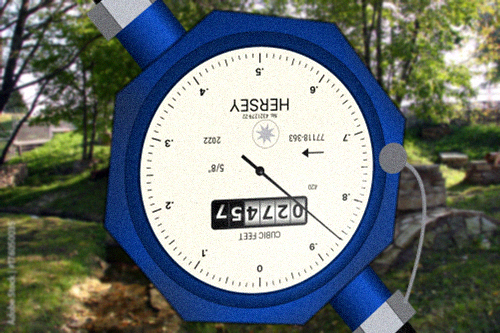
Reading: 27456.86 ft³
